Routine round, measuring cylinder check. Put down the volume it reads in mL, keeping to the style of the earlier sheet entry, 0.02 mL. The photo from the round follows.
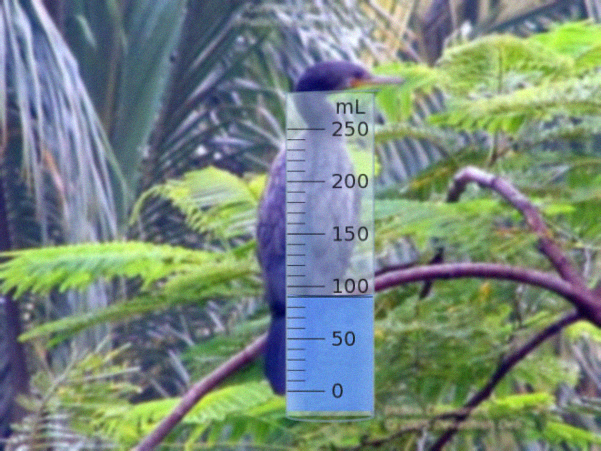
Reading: 90 mL
